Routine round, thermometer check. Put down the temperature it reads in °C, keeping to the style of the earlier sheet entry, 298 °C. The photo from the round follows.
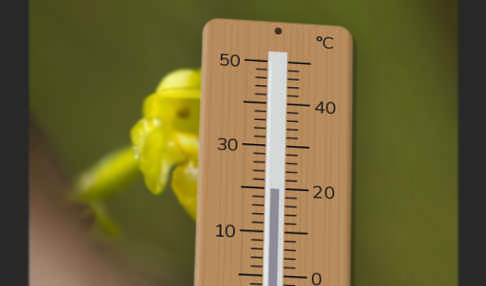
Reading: 20 °C
